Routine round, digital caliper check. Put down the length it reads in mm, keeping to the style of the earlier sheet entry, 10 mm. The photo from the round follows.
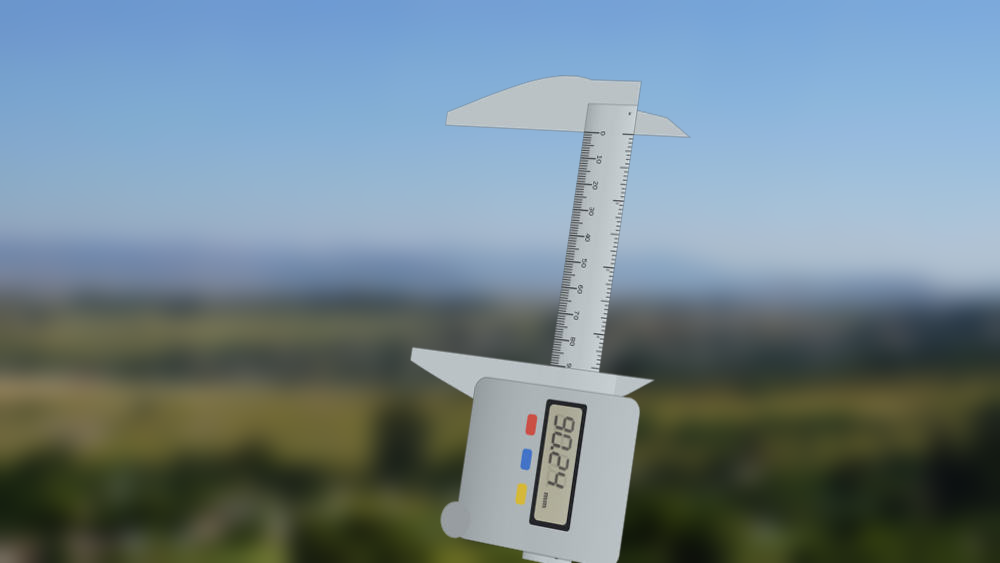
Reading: 90.24 mm
